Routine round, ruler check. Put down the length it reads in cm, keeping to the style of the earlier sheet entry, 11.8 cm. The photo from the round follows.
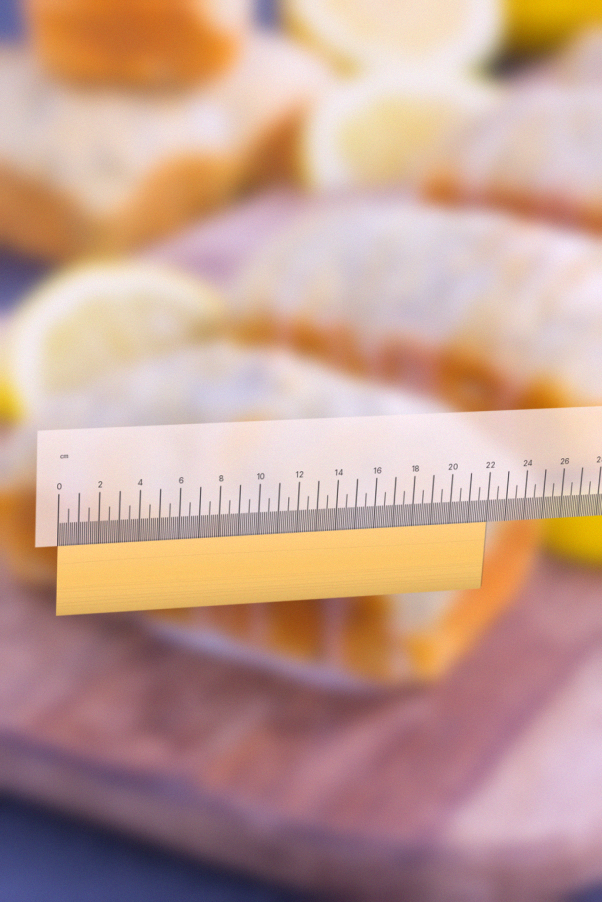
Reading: 22 cm
